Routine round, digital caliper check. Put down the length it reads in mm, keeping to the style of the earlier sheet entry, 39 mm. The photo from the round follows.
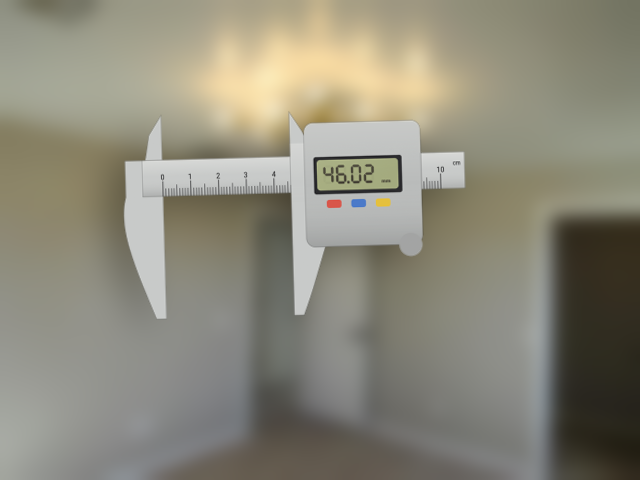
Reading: 46.02 mm
